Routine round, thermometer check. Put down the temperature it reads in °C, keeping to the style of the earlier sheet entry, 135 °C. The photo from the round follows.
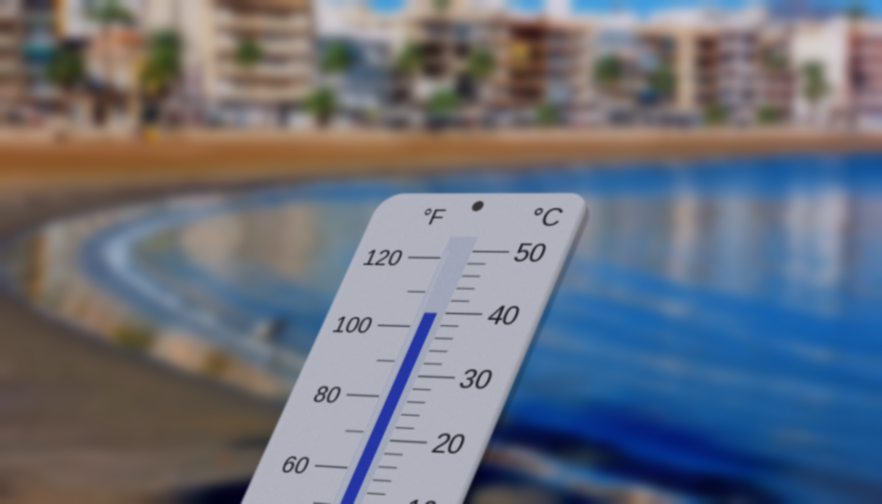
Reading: 40 °C
